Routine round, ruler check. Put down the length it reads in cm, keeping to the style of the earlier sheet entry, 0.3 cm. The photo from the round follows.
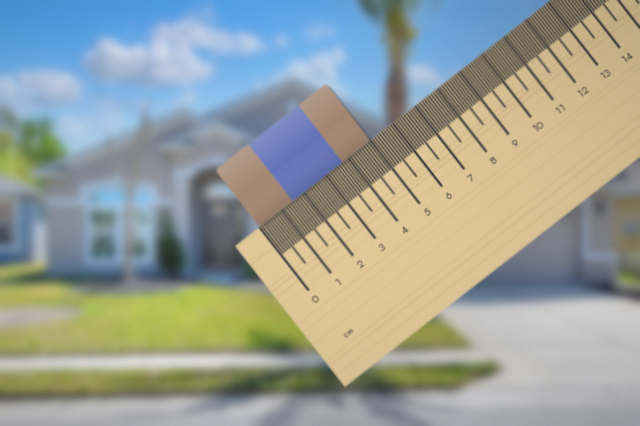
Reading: 5 cm
